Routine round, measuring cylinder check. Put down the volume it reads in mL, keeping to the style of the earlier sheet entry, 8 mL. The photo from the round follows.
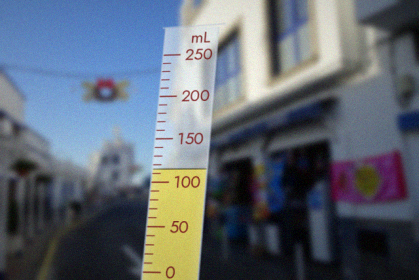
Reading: 115 mL
